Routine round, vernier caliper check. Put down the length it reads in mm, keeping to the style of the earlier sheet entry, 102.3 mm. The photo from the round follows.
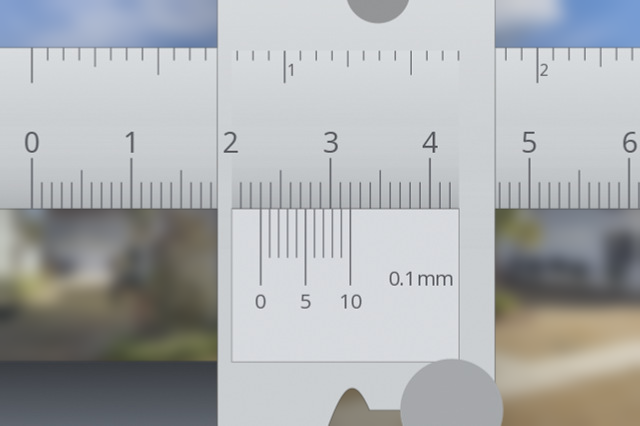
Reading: 23.0 mm
